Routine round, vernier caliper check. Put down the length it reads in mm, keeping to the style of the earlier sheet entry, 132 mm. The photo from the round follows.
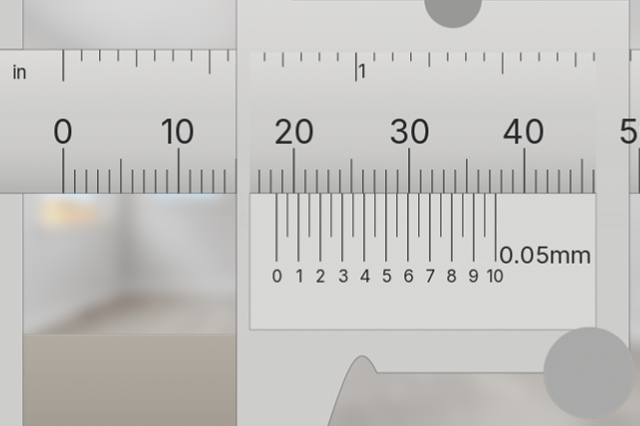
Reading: 18.5 mm
